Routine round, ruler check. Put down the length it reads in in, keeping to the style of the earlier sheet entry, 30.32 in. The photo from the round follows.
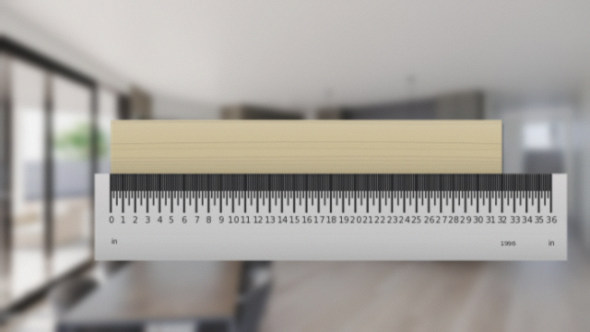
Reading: 32 in
